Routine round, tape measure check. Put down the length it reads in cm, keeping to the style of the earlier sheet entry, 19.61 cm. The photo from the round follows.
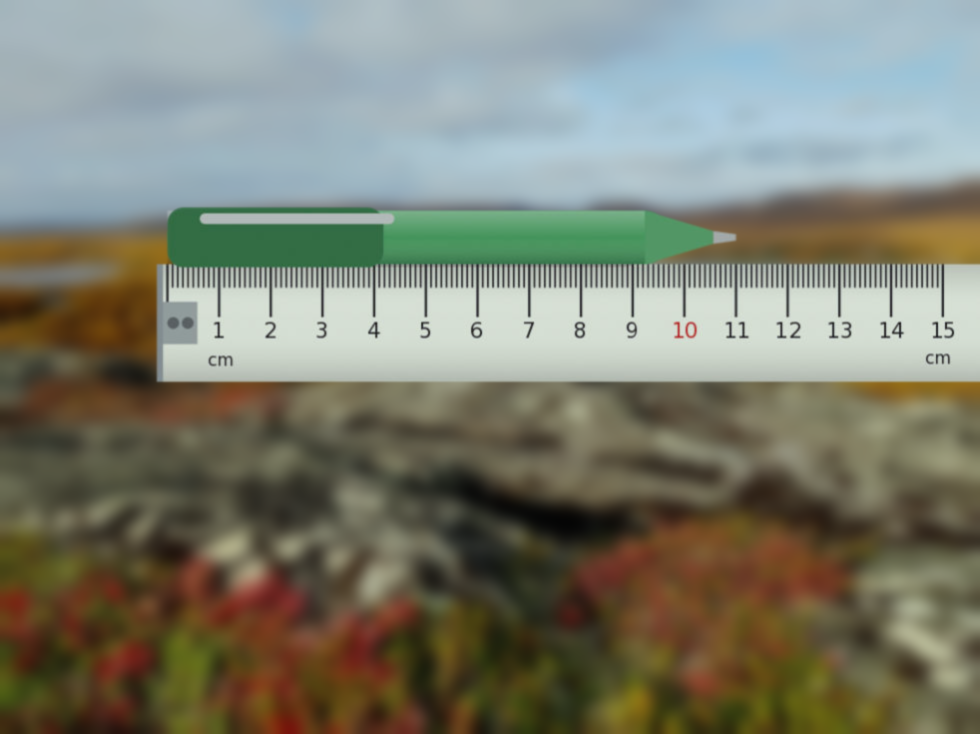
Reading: 11 cm
